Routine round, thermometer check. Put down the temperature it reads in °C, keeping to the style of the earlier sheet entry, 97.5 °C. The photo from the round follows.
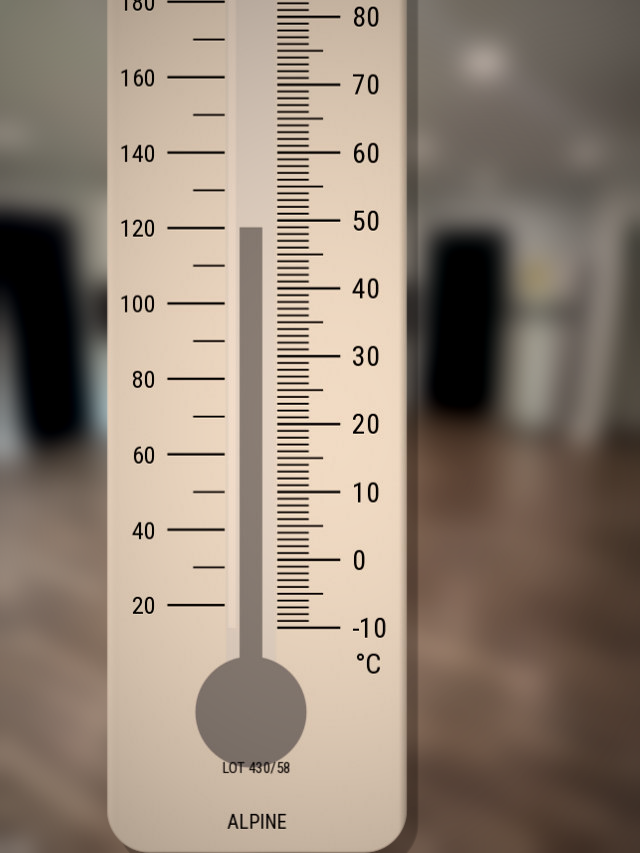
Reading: 49 °C
